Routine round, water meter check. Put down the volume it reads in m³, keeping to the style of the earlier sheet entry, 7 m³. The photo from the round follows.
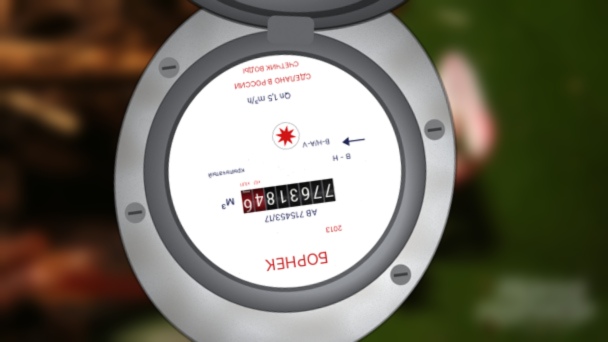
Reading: 776318.46 m³
